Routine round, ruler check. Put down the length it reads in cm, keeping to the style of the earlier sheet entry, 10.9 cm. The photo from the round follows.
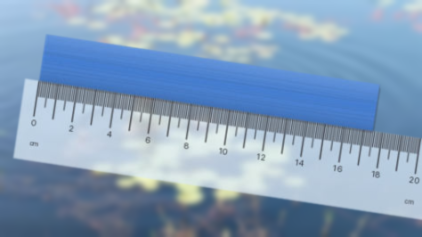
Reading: 17.5 cm
